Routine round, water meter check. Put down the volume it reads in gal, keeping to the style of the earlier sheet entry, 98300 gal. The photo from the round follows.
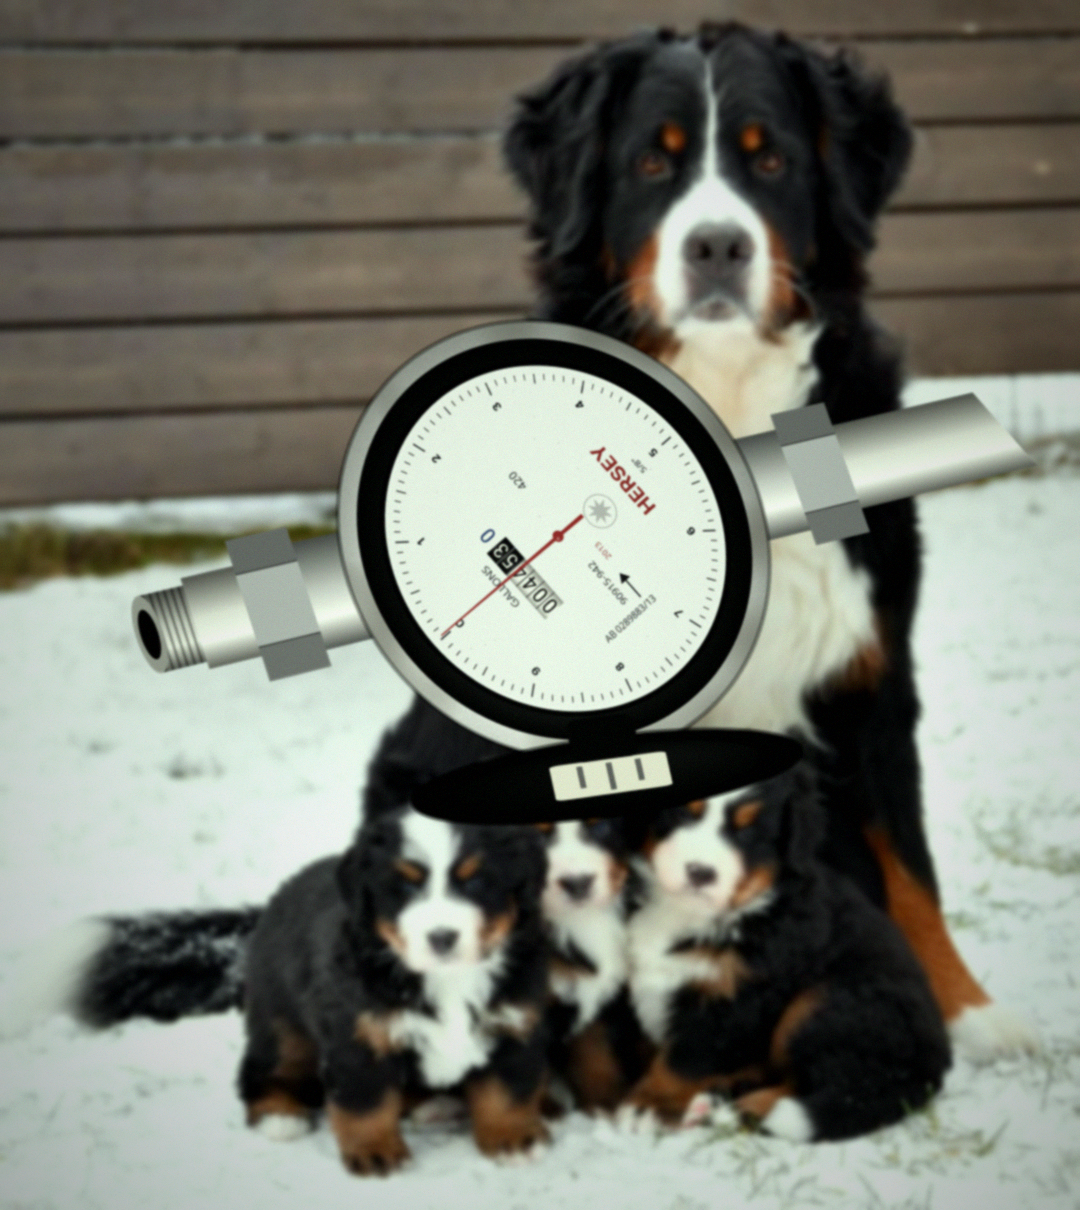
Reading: 44530.0 gal
